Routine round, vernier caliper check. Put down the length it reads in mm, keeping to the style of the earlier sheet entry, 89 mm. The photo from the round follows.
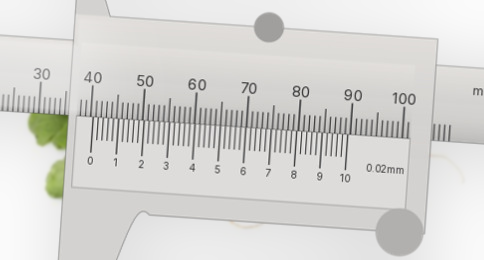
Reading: 40.5 mm
